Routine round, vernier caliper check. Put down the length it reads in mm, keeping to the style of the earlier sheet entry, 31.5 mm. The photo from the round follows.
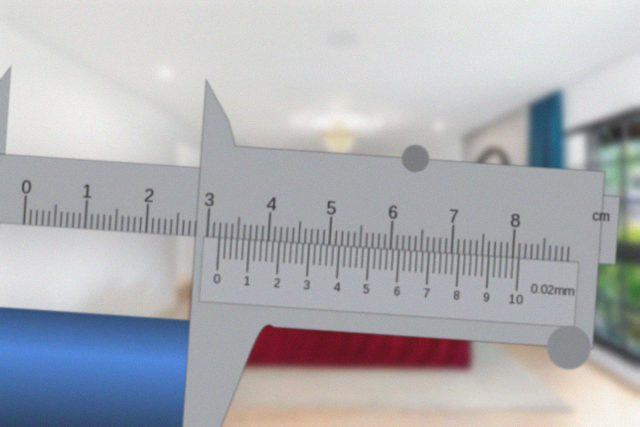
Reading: 32.0 mm
